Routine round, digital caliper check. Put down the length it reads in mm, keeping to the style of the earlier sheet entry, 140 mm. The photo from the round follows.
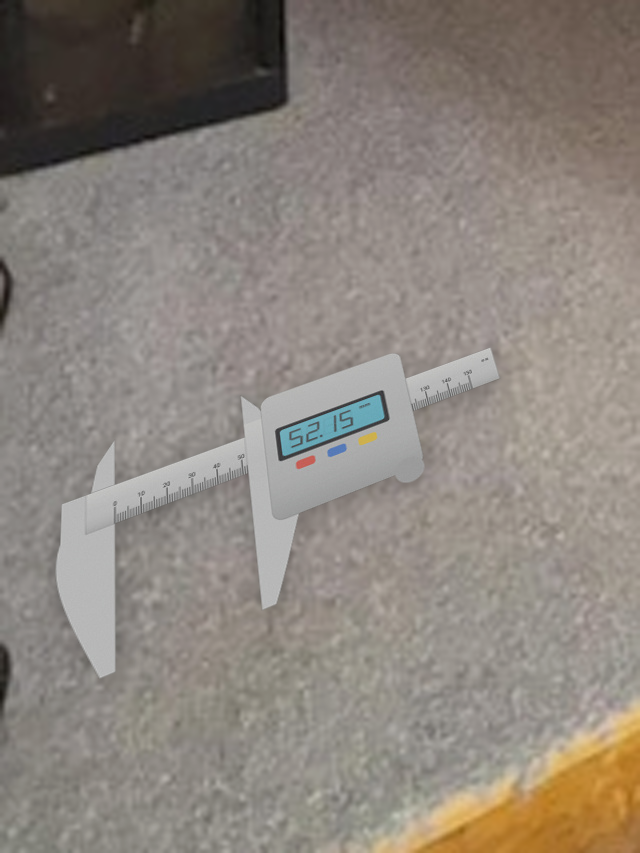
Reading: 52.15 mm
